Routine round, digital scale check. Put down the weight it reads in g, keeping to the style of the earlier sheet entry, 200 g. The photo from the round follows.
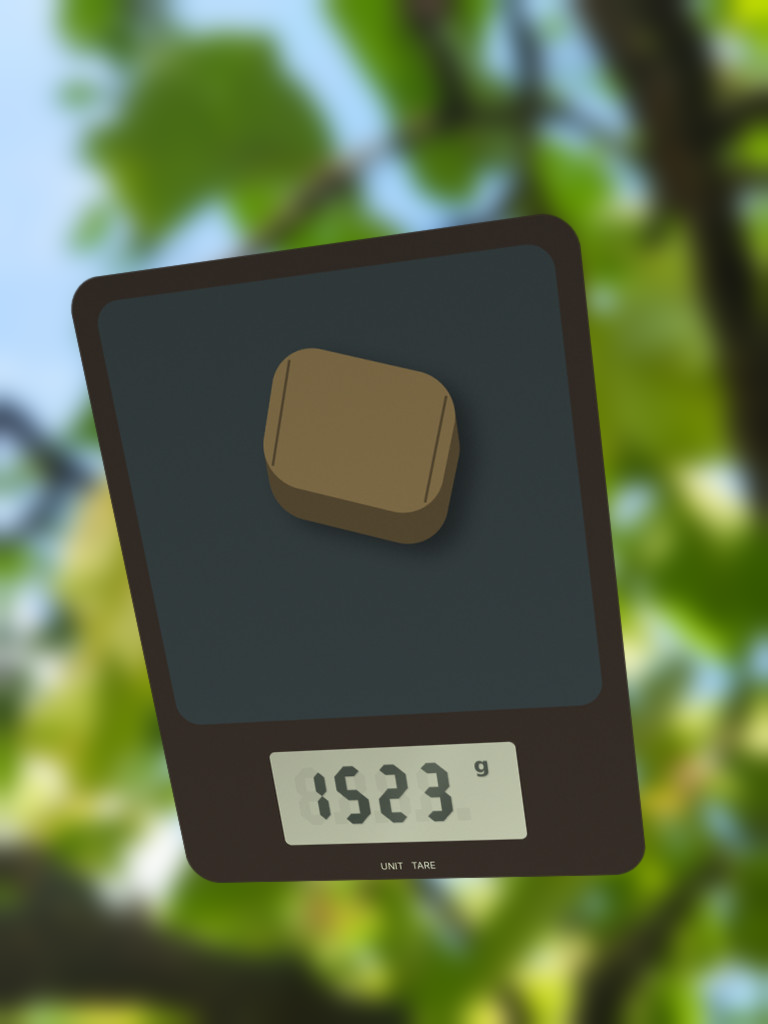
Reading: 1523 g
